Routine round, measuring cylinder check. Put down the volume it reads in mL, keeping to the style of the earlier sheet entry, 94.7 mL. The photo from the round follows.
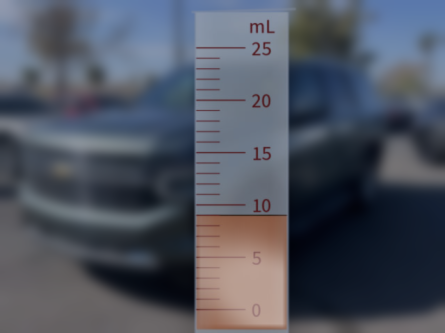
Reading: 9 mL
